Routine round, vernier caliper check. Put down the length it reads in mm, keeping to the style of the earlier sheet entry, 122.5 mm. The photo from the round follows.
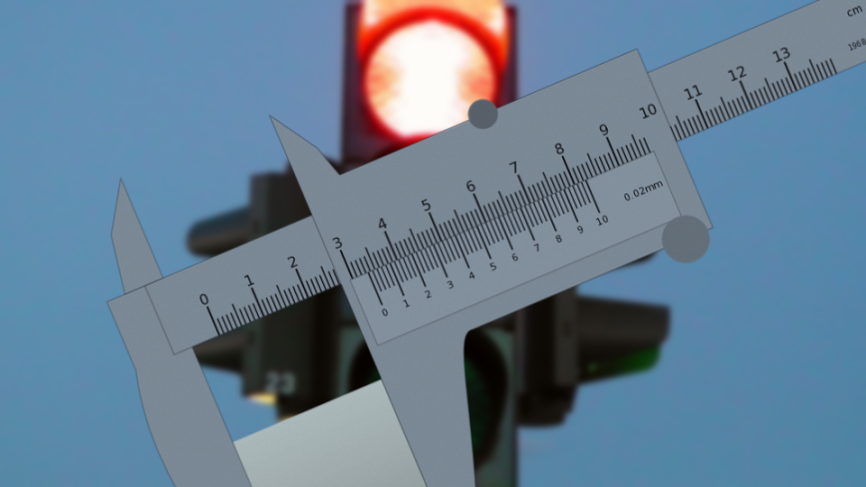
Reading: 33.5 mm
